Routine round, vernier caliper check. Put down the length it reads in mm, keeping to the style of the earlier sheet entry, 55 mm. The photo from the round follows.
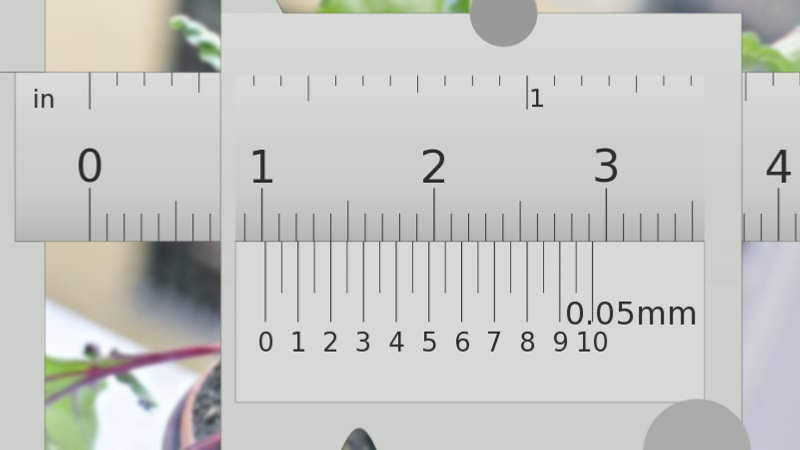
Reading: 10.2 mm
